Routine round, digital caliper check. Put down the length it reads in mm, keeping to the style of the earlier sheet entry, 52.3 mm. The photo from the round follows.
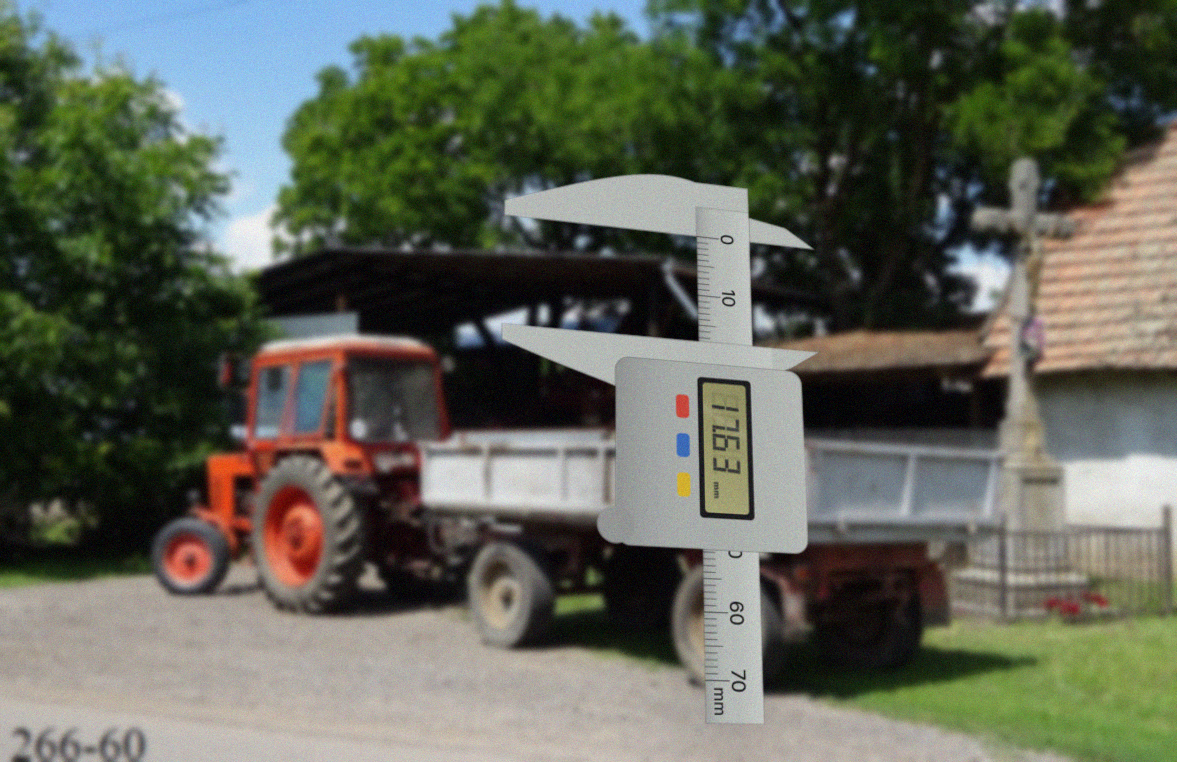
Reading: 17.63 mm
